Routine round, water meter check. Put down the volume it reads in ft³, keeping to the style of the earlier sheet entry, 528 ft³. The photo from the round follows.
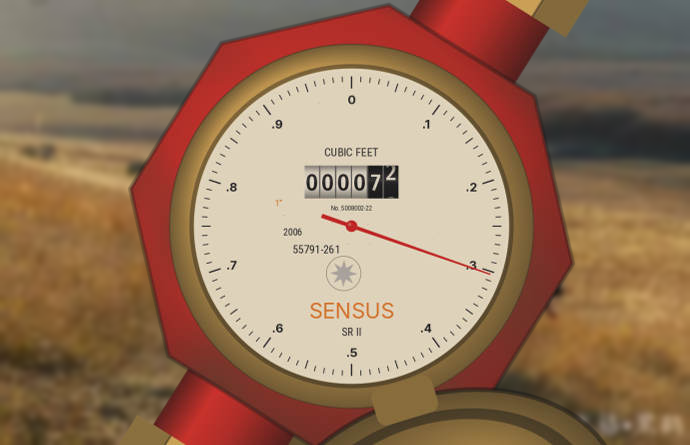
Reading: 72.30 ft³
